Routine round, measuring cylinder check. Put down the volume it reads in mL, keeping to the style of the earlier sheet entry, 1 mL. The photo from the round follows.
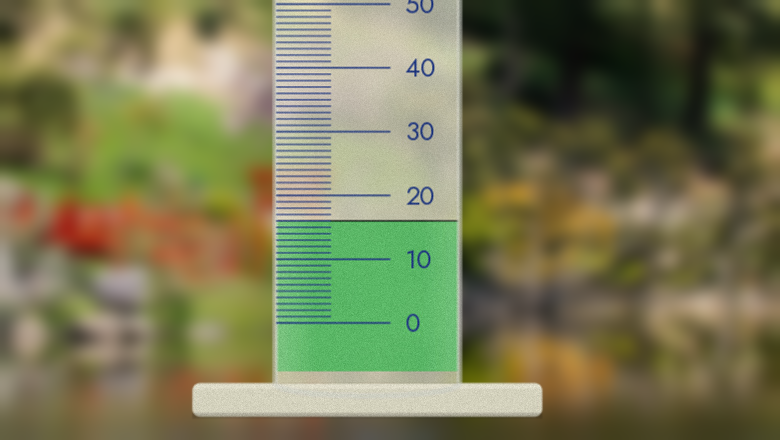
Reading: 16 mL
